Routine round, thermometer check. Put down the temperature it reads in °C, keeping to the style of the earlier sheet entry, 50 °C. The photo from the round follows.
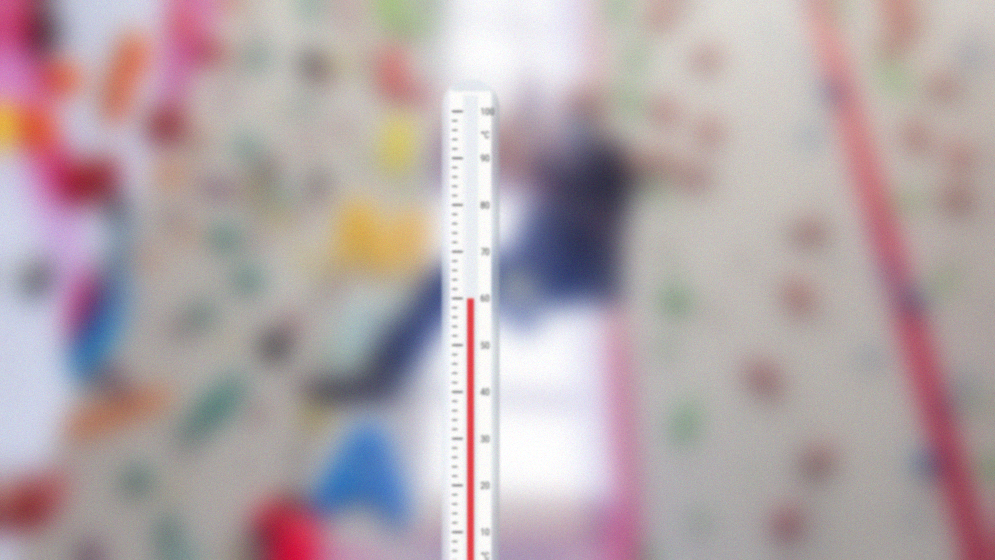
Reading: 60 °C
